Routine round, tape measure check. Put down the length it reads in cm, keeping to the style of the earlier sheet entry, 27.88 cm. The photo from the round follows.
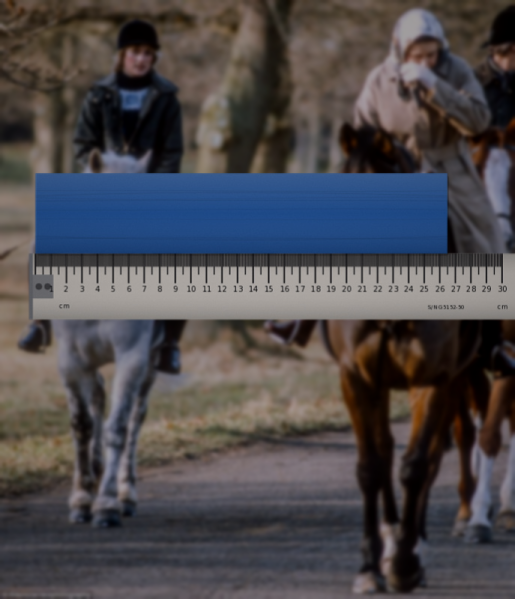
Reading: 26.5 cm
